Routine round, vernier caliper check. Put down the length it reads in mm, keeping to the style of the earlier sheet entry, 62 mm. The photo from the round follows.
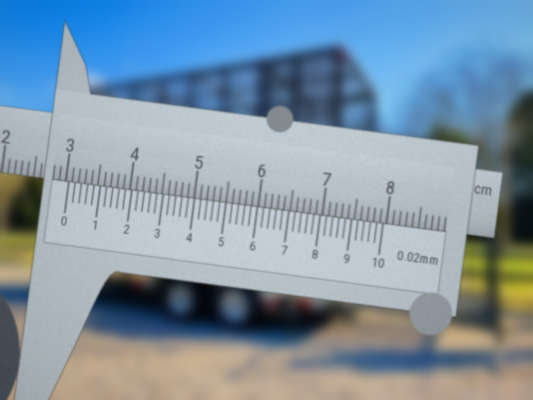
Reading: 30.5 mm
